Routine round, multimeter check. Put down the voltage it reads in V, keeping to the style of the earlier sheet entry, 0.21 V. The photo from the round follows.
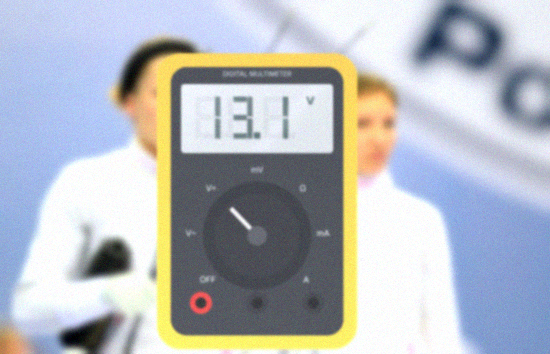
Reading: 13.1 V
